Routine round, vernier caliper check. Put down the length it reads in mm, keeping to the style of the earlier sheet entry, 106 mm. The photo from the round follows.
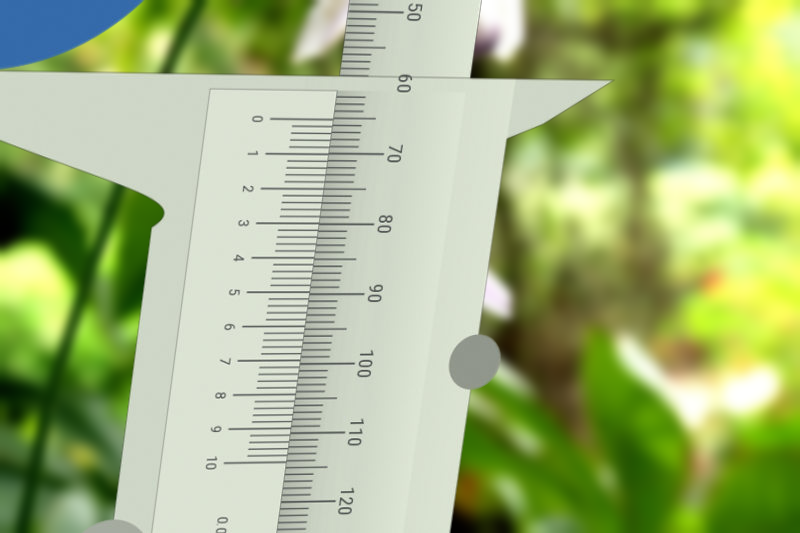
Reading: 65.2 mm
